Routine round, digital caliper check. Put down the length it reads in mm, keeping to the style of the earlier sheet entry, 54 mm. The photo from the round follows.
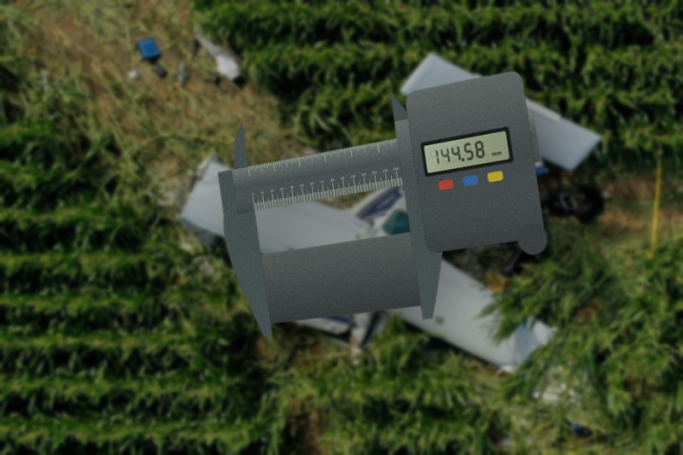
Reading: 144.58 mm
